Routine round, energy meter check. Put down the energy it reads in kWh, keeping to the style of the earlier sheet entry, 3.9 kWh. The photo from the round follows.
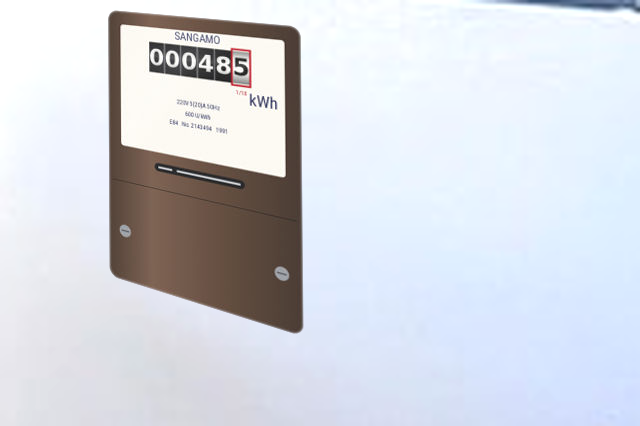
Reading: 48.5 kWh
